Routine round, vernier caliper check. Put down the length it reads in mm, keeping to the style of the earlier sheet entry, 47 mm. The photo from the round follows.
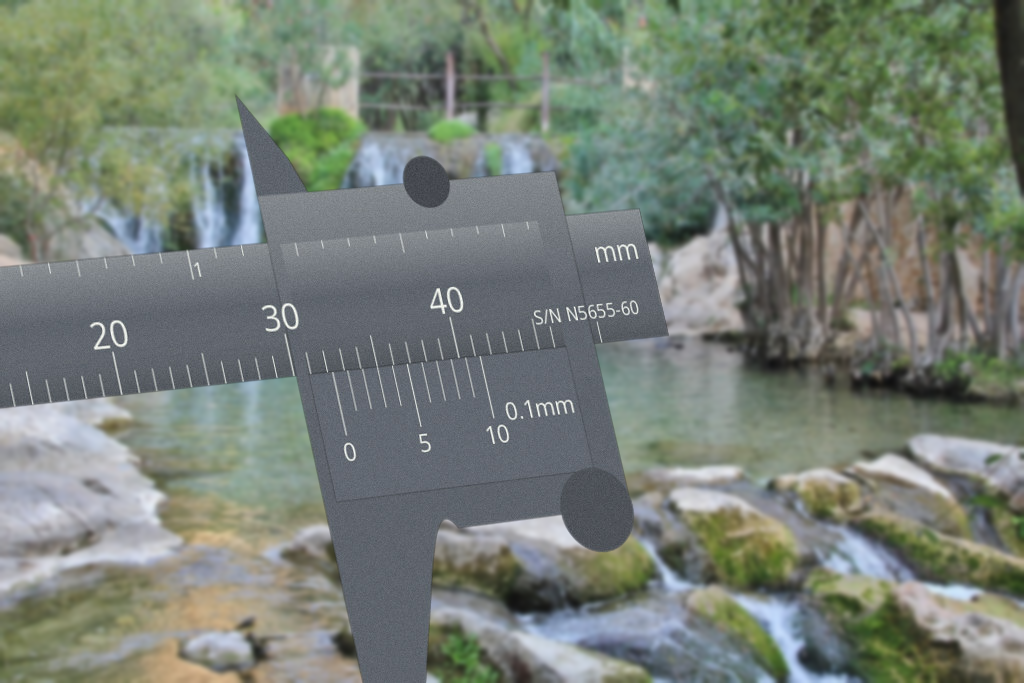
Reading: 32.3 mm
